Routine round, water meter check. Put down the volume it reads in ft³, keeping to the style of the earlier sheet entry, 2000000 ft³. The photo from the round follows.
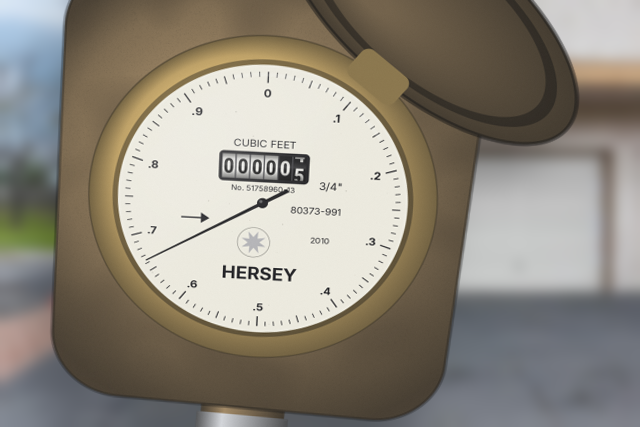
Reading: 4.66 ft³
